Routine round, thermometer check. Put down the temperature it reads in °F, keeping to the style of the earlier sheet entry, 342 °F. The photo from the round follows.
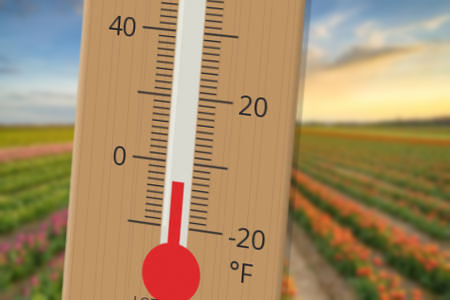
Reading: -6 °F
